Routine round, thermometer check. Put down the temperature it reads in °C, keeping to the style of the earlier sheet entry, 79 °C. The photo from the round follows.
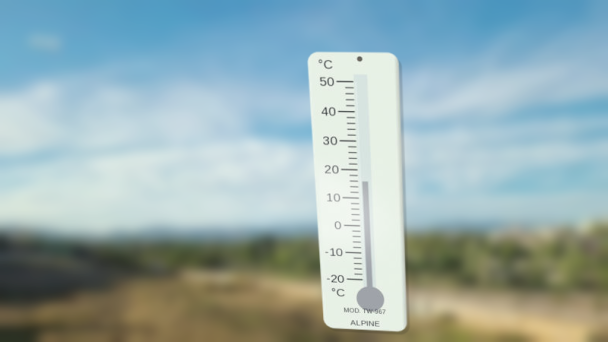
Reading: 16 °C
